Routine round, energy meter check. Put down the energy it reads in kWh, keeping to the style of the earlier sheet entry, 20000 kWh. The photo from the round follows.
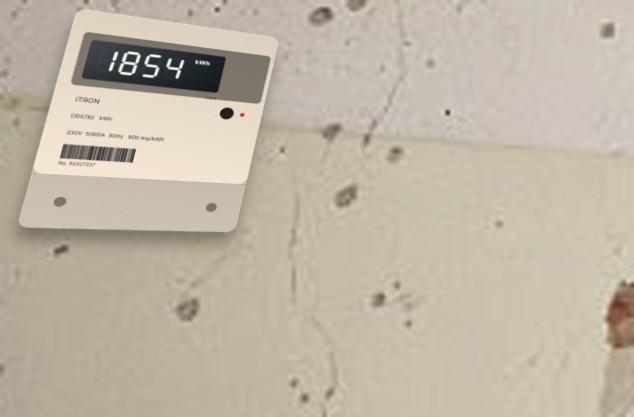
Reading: 1854 kWh
